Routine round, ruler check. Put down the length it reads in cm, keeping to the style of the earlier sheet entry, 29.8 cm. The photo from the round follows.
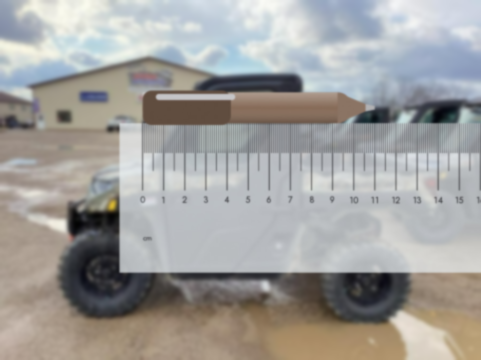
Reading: 11 cm
